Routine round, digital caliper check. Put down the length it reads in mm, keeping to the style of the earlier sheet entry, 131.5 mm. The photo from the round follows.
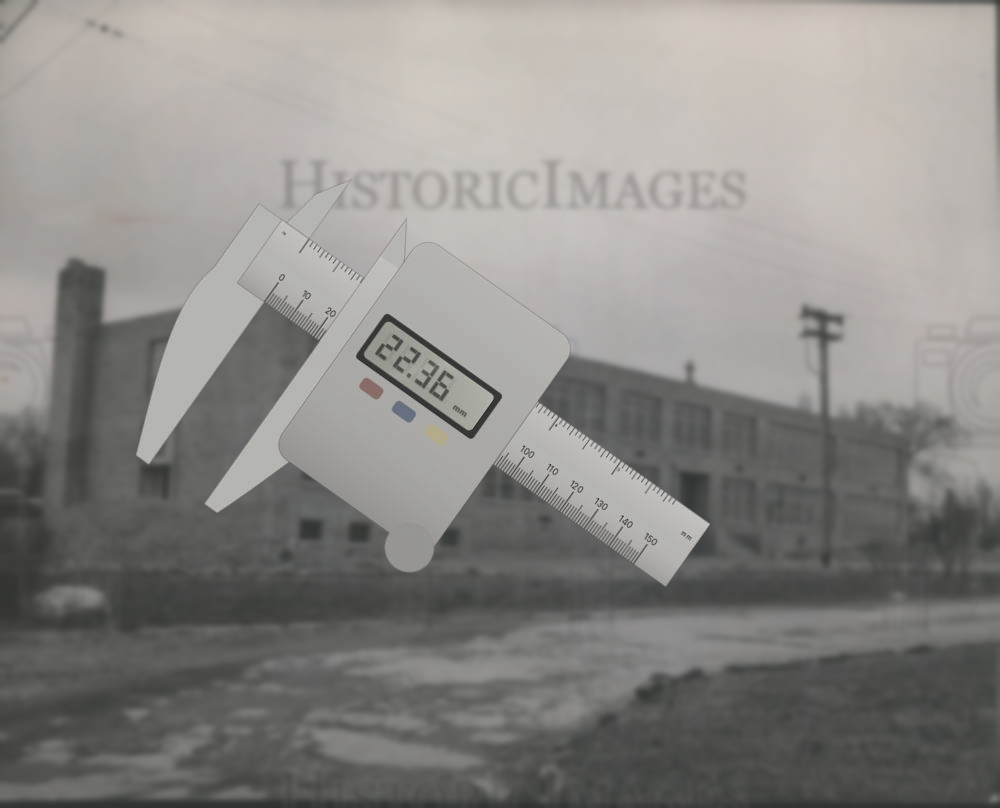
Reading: 22.36 mm
